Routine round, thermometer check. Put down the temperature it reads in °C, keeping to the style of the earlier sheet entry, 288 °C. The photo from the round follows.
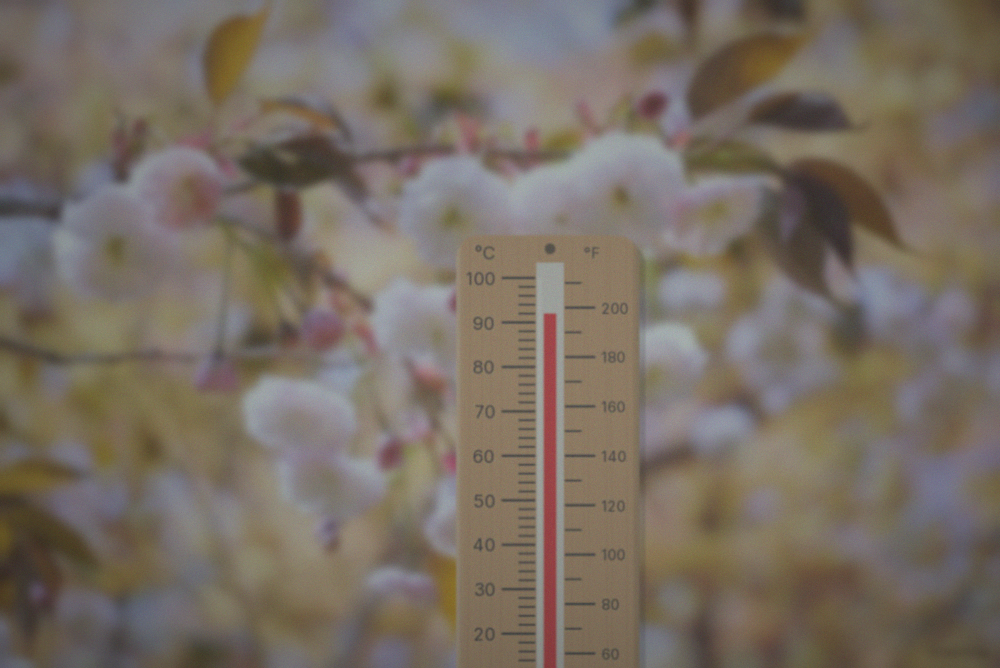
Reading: 92 °C
